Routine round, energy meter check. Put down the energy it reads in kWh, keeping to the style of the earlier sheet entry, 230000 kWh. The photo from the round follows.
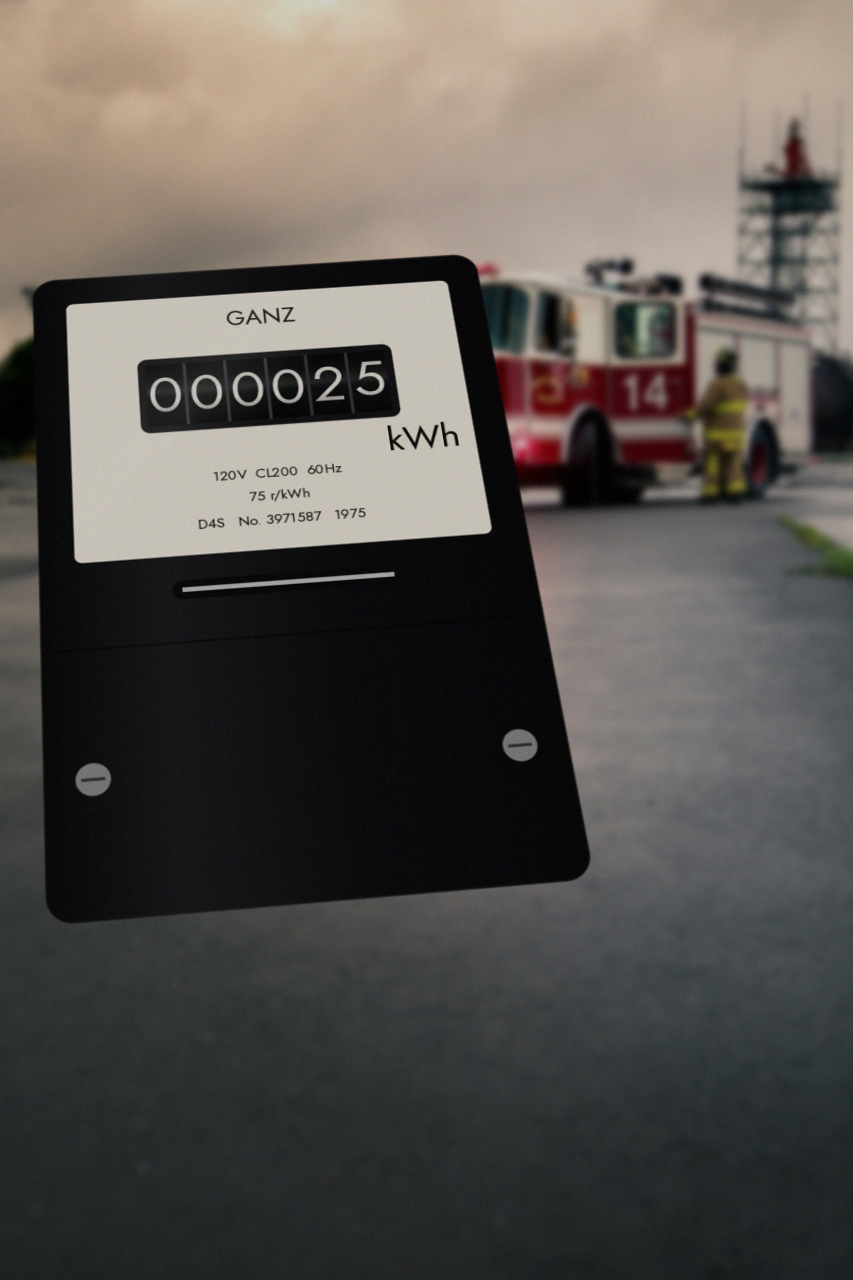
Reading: 25 kWh
